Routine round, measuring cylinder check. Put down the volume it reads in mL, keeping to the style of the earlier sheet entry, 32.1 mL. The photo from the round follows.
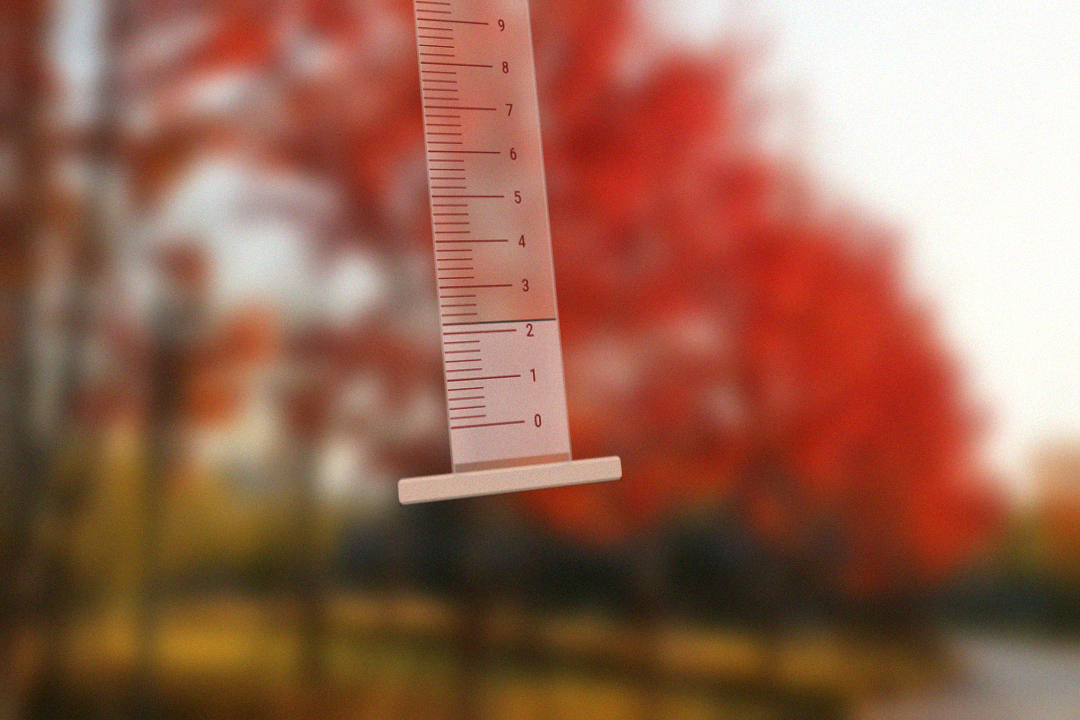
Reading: 2.2 mL
